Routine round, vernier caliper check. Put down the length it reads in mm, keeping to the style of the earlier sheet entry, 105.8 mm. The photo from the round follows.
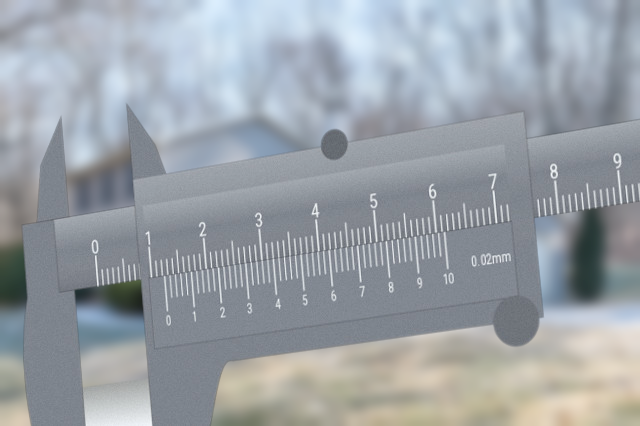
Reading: 12.4 mm
